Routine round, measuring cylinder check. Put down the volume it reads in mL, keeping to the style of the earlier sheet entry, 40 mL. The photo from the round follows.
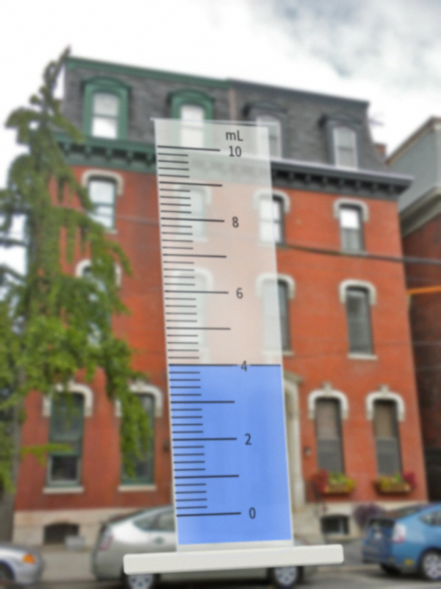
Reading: 4 mL
